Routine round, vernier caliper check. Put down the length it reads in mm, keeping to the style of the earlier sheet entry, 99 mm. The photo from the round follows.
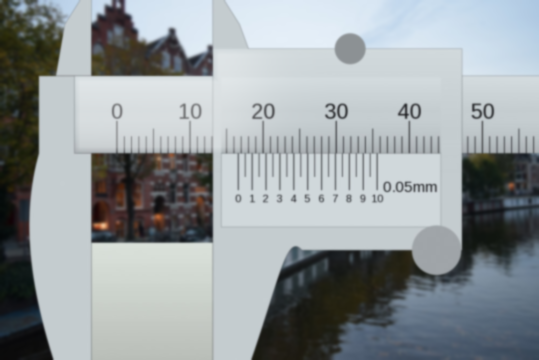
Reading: 16.6 mm
